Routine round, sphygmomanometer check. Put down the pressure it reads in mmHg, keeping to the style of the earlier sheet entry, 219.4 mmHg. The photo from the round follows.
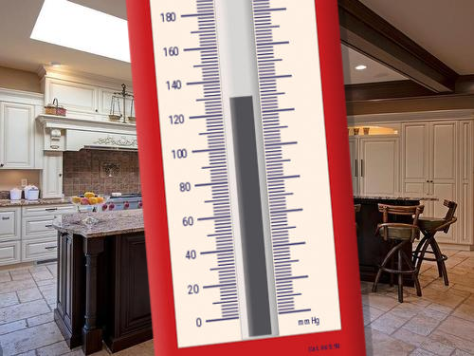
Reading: 130 mmHg
